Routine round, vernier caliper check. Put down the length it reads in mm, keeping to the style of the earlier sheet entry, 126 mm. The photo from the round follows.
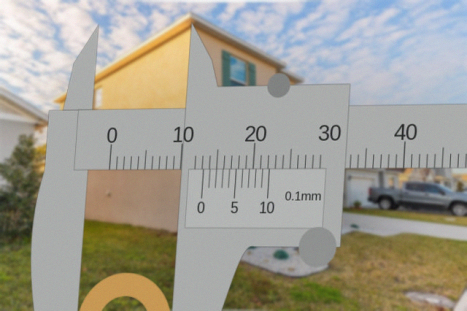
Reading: 13.2 mm
